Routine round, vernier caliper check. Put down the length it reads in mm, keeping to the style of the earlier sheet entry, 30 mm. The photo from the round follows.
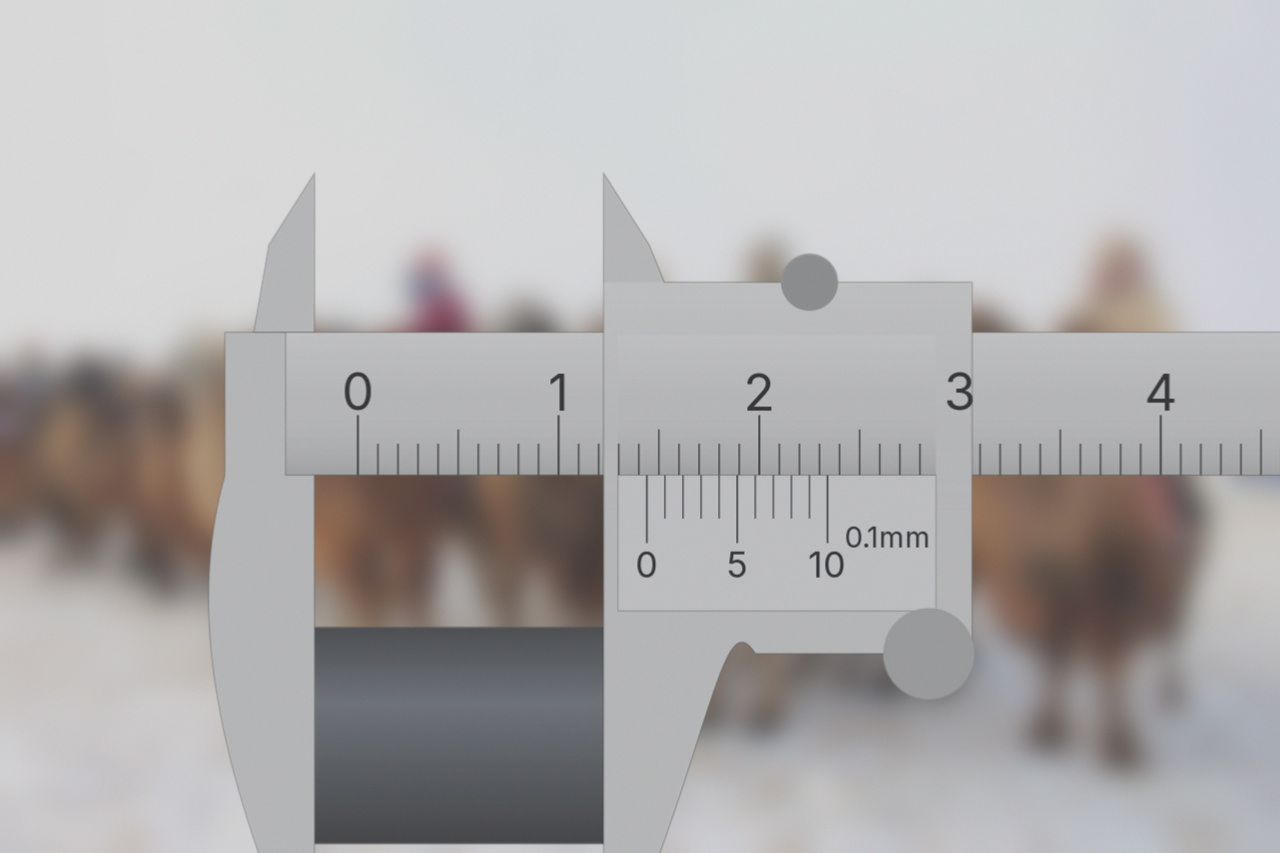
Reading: 14.4 mm
